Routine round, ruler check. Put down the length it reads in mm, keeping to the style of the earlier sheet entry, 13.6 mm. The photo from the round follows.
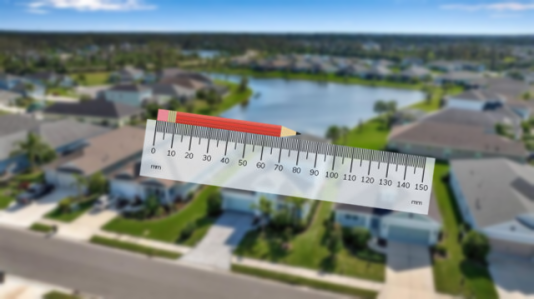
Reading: 80 mm
